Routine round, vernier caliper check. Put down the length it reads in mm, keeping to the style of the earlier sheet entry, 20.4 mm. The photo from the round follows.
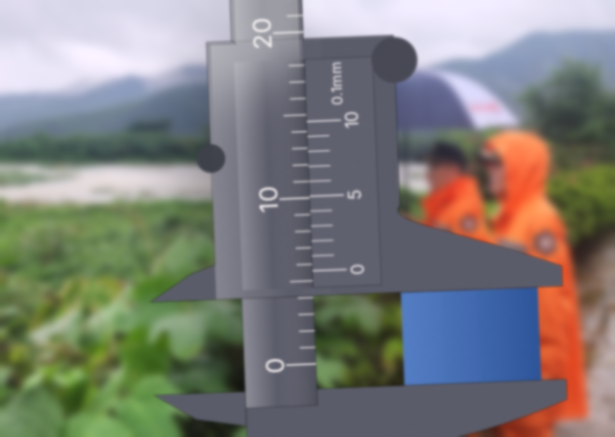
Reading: 5.6 mm
